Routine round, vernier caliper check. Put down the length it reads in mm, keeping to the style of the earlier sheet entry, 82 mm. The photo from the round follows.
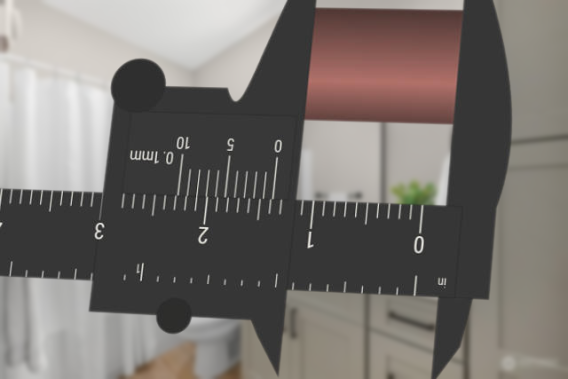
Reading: 13.8 mm
